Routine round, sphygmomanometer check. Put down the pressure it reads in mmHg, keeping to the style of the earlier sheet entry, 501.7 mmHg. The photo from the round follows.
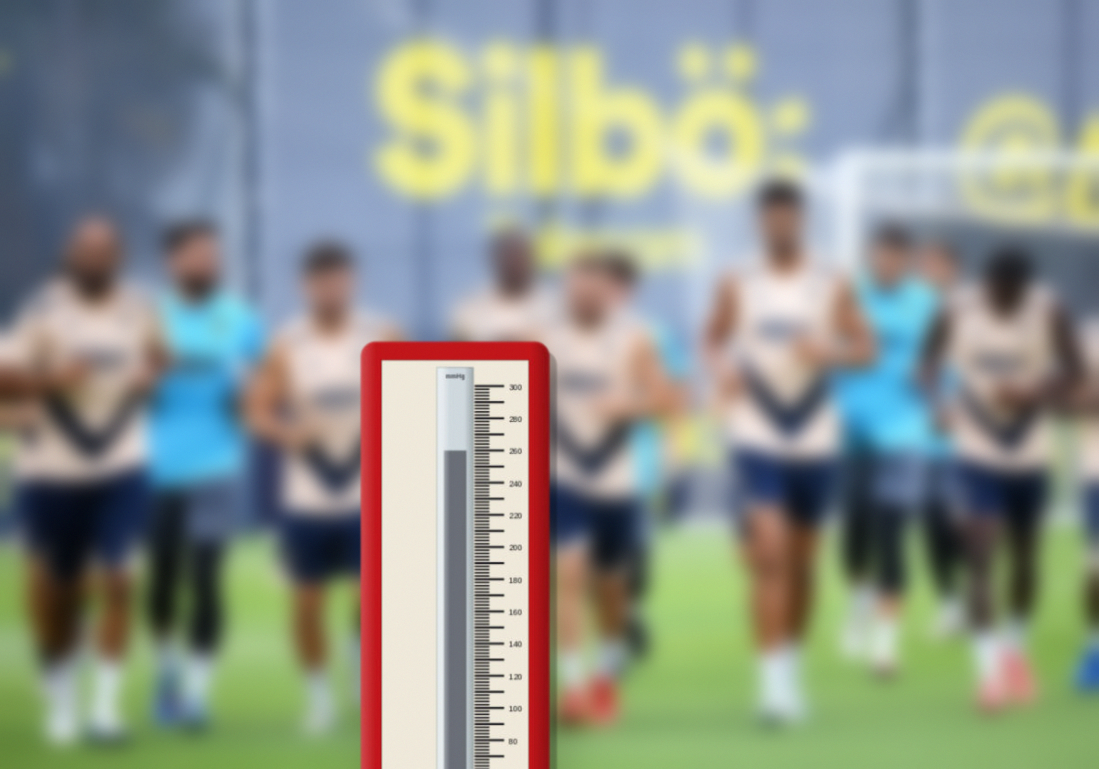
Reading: 260 mmHg
